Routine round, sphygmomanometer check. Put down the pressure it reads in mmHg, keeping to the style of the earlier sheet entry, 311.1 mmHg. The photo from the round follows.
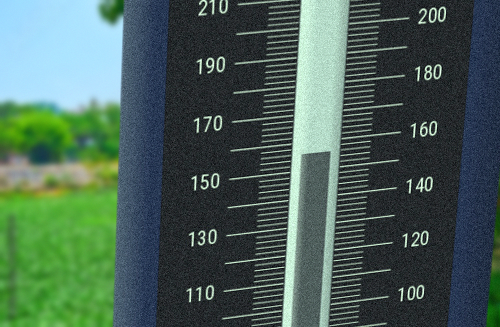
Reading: 156 mmHg
